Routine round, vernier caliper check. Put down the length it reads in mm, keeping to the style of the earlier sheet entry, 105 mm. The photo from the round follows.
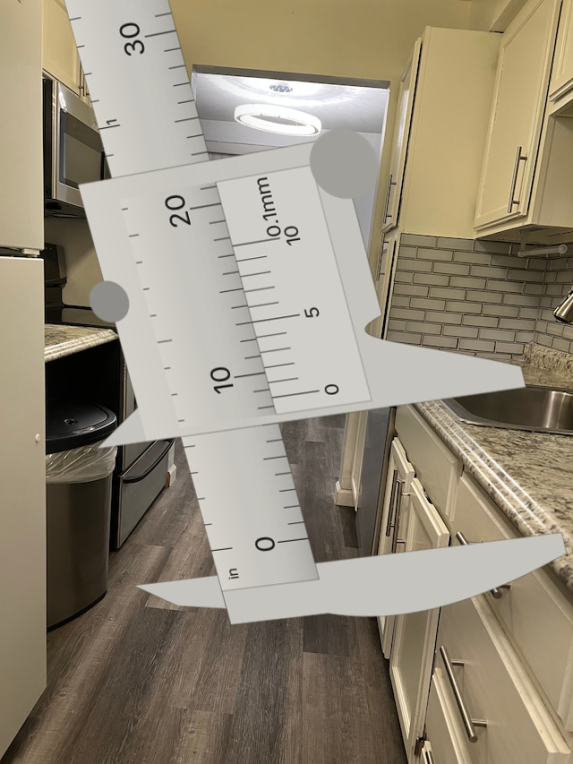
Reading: 8.5 mm
